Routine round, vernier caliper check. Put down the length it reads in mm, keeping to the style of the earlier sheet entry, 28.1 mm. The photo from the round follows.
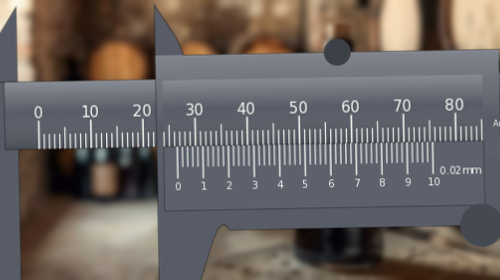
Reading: 26.5 mm
